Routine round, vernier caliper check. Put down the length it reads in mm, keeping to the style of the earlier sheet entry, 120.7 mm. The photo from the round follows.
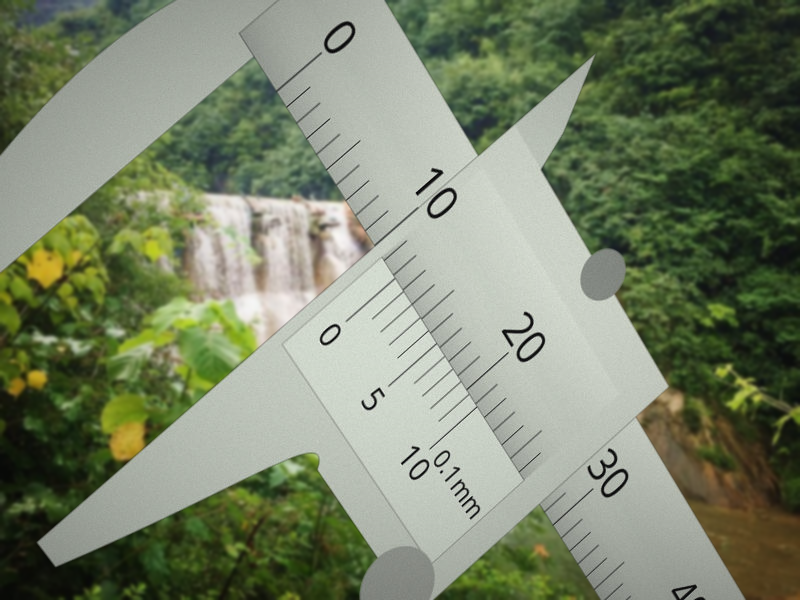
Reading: 12.2 mm
